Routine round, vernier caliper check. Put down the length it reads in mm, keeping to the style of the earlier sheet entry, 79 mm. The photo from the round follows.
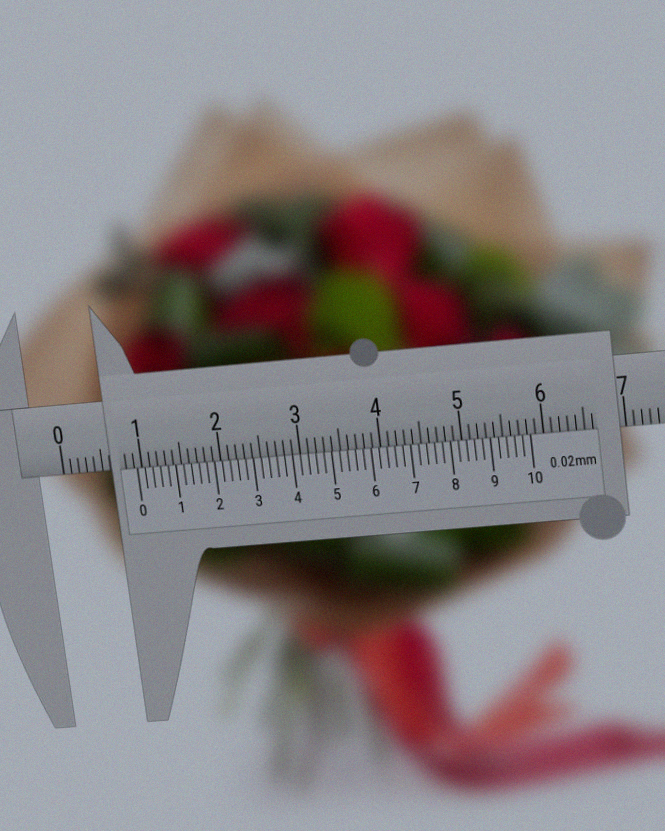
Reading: 9.4 mm
